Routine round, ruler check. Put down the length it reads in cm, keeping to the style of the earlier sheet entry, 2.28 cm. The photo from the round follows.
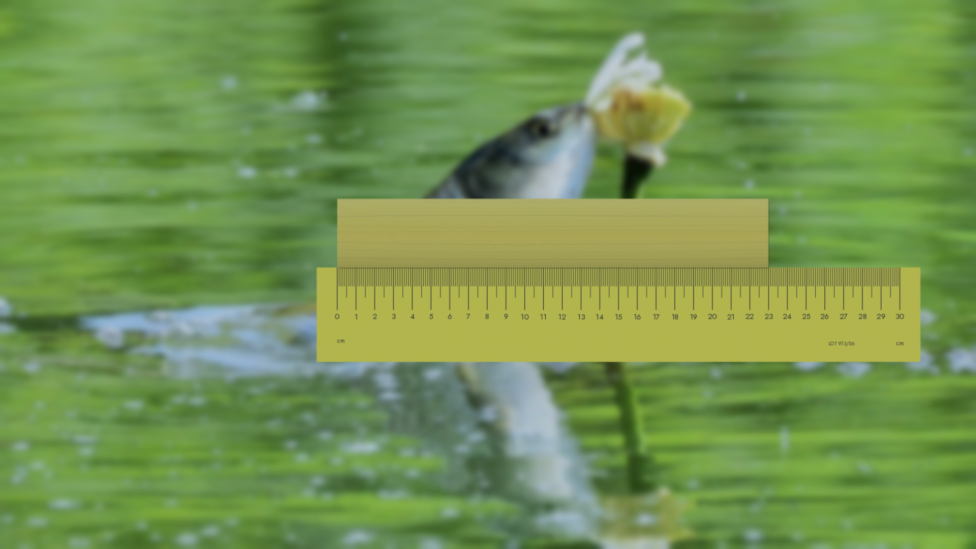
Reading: 23 cm
